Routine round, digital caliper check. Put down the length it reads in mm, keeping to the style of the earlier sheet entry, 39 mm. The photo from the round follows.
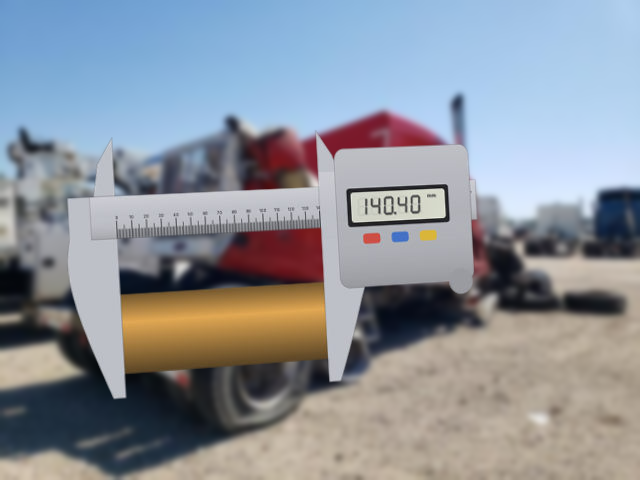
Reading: 140.40 mm
